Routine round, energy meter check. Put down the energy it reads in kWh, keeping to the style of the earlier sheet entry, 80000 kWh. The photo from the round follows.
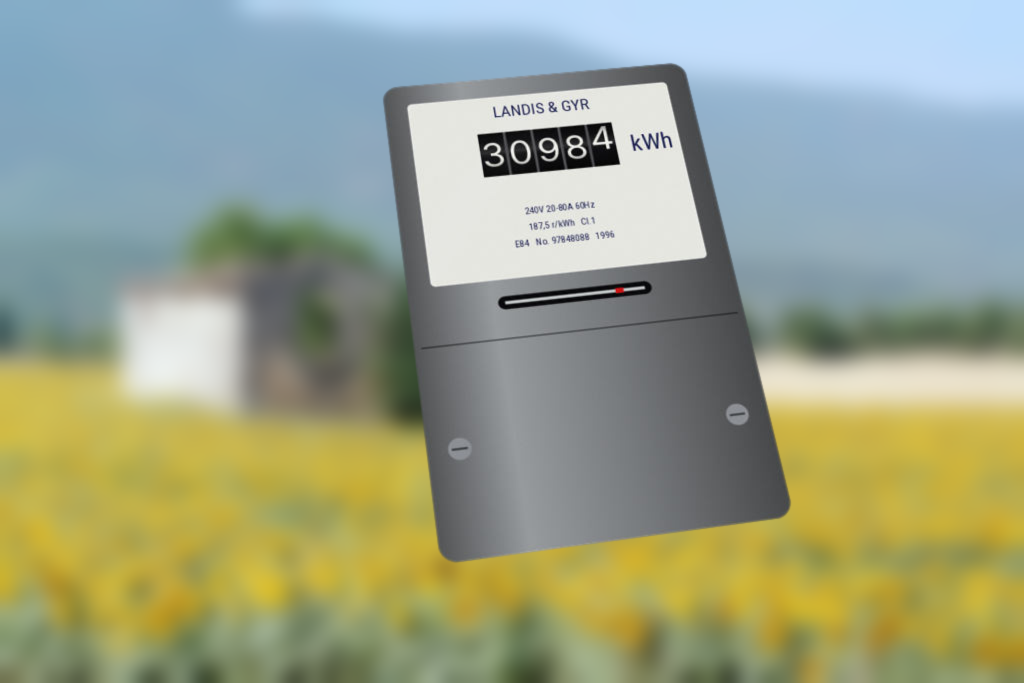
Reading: 30984 kWh
